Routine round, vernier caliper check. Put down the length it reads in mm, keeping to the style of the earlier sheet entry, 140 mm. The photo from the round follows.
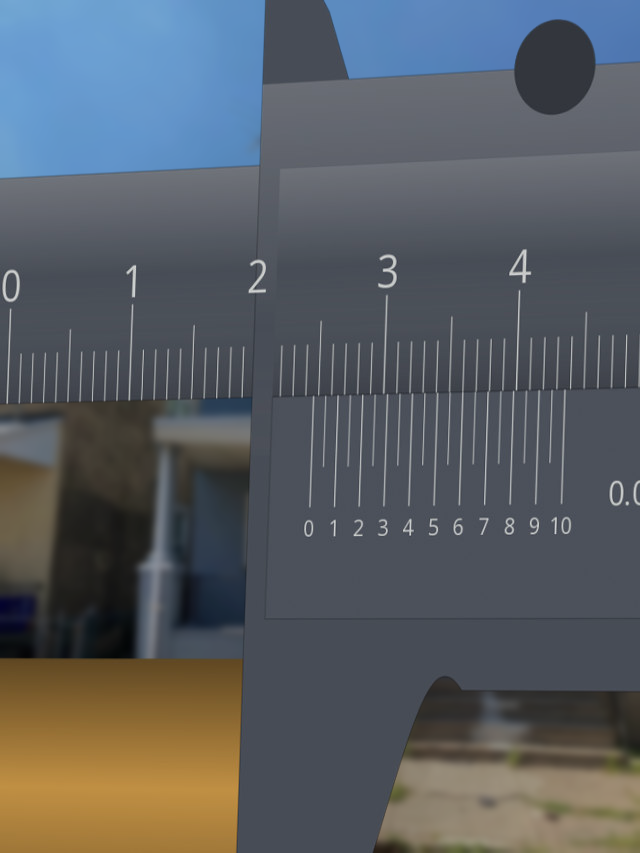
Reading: 24.6 mm
